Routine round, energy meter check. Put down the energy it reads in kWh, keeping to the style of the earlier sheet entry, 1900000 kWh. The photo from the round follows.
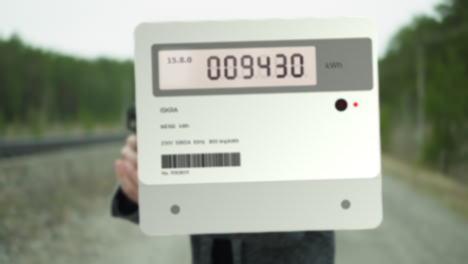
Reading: 9430 kWh
